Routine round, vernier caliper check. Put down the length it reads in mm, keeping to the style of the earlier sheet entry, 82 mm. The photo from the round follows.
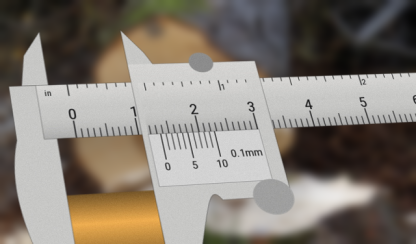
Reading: 13.6 mm
